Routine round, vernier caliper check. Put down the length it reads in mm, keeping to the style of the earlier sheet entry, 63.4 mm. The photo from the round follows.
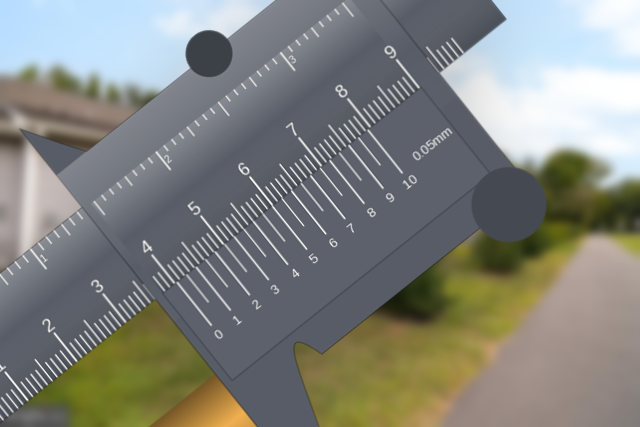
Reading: 40.4 mm
